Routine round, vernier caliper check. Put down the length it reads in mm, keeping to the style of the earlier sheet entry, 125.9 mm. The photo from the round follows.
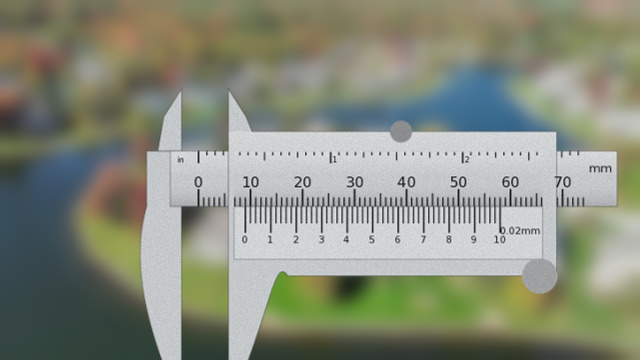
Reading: 9.0 mm
